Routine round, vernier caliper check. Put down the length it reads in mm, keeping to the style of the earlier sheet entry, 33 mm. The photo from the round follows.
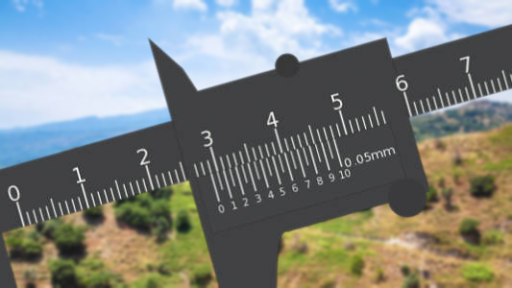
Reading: 29.0 mm
